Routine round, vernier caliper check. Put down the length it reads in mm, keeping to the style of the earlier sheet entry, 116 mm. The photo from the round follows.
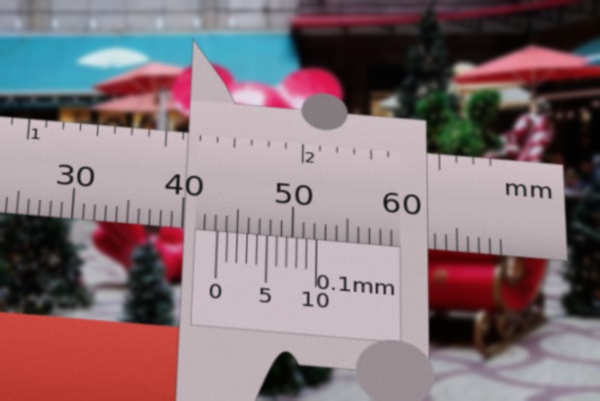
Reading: 43.2 mm
